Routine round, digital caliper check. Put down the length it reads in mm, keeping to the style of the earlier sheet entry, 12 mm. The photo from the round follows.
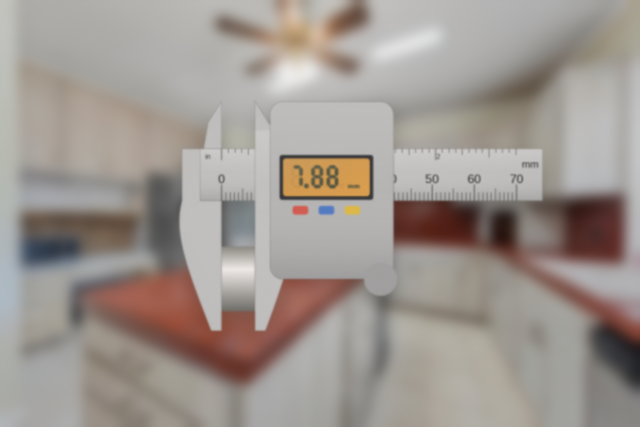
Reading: 7.88 mm
